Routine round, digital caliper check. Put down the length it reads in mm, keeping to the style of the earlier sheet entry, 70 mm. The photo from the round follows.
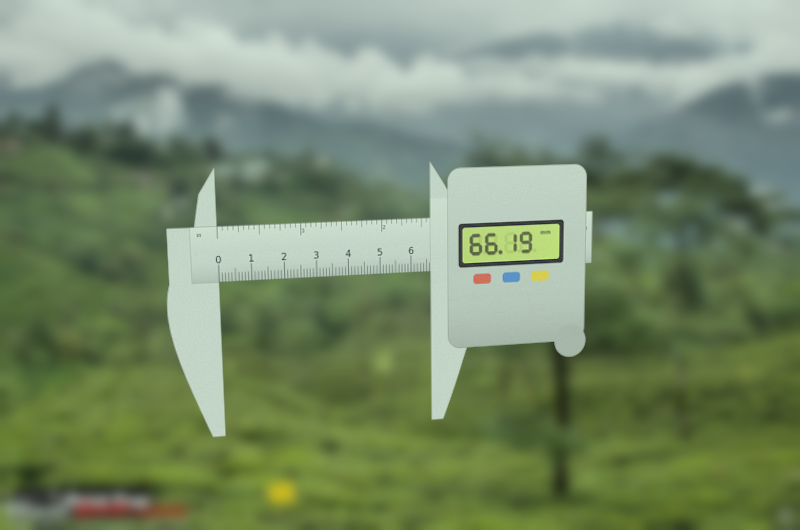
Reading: 66.19 mm
